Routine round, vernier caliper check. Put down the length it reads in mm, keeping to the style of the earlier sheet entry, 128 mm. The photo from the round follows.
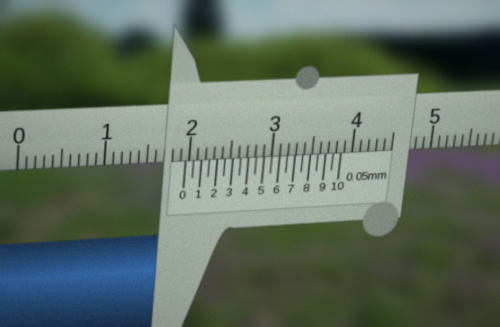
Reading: 19.6 mm
